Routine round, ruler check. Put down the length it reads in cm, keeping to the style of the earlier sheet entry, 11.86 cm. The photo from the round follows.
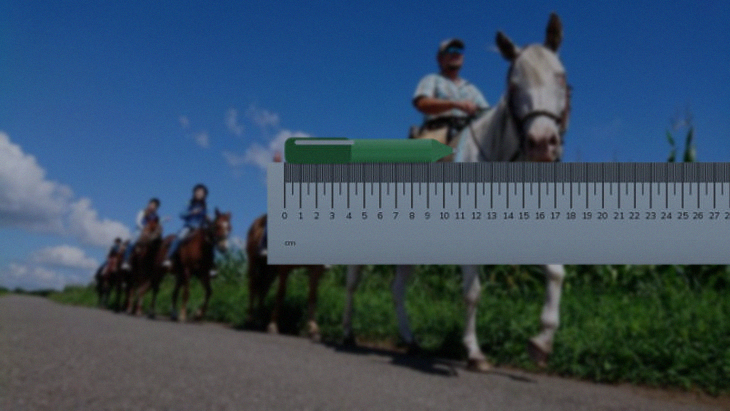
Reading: 11 cm
